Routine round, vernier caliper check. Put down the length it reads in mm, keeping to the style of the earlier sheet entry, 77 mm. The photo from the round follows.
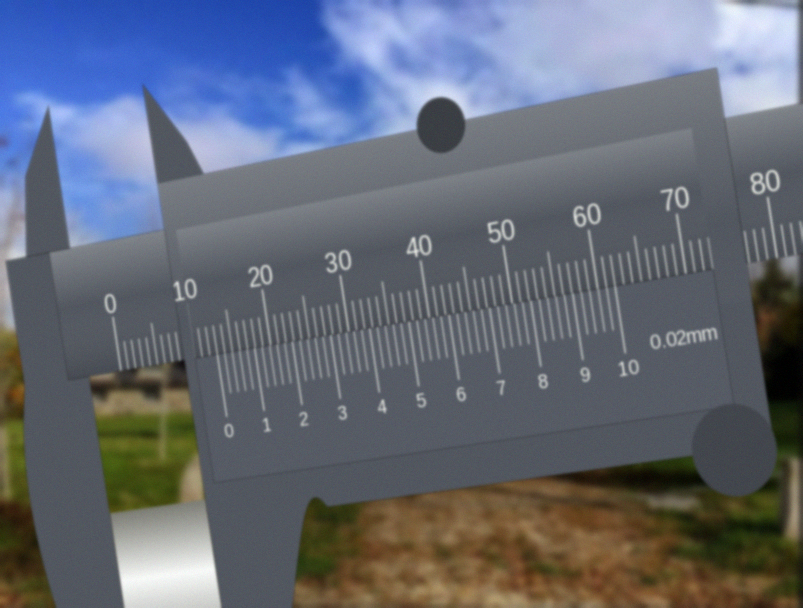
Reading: 13.0 mm
